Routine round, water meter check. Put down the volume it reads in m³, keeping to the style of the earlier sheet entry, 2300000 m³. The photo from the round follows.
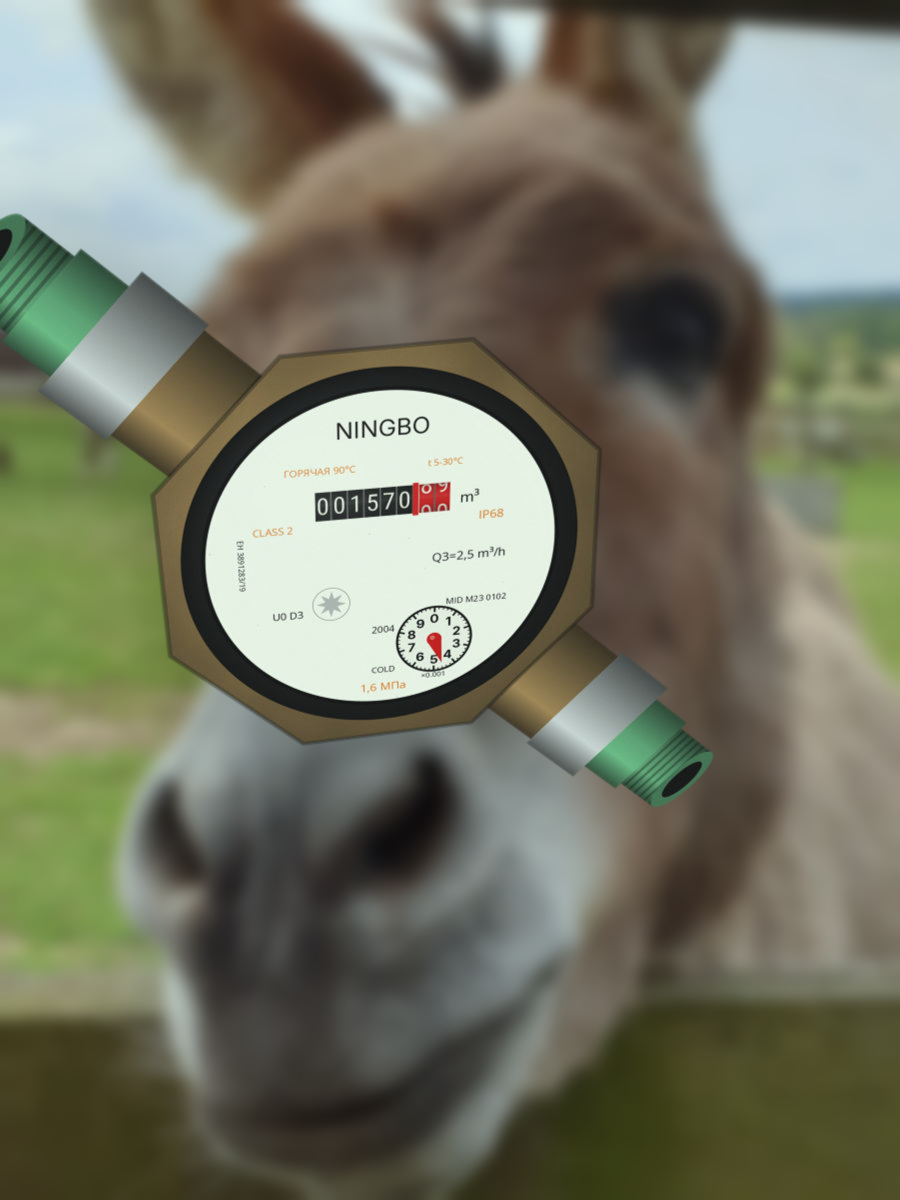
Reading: 1570.894 m³
